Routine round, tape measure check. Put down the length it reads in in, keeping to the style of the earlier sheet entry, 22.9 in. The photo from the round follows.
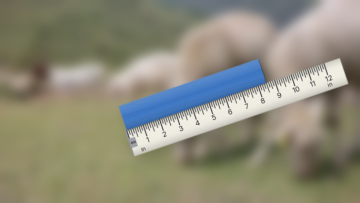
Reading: 8.5 in
